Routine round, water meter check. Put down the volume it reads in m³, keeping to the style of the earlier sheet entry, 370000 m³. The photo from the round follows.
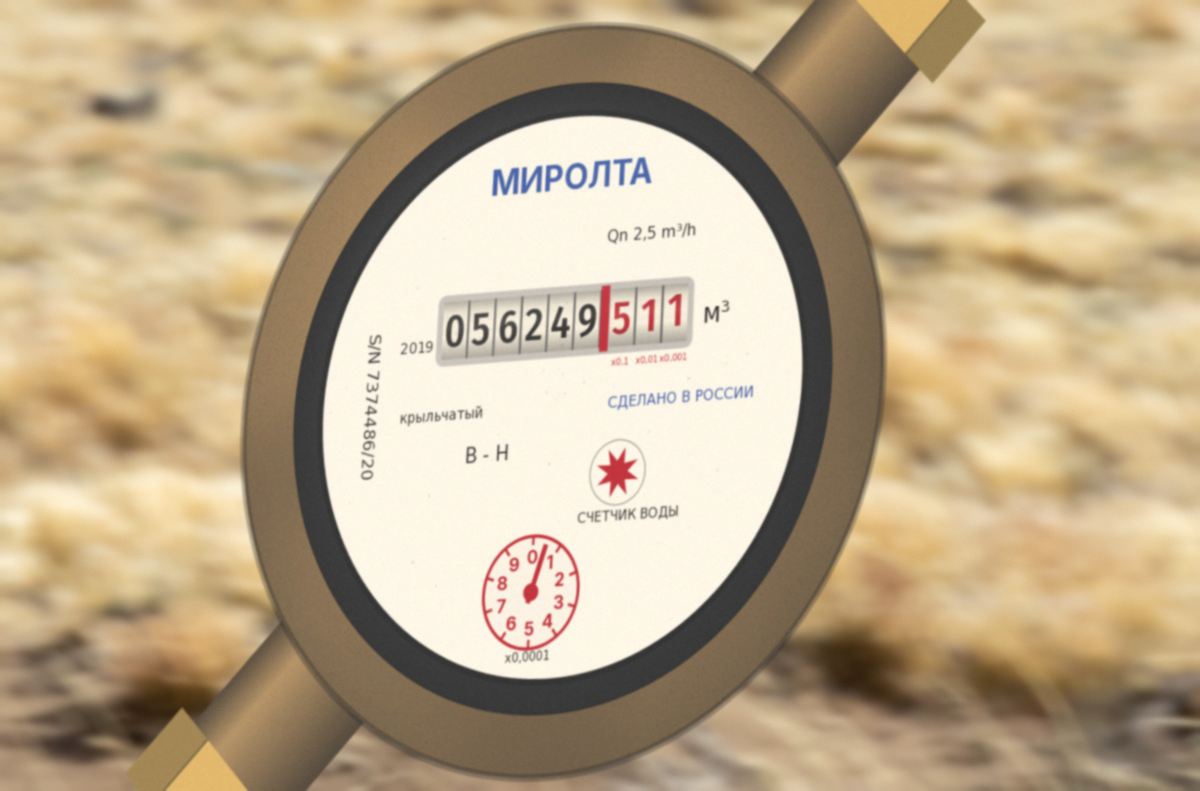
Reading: 56249.5110 m³
